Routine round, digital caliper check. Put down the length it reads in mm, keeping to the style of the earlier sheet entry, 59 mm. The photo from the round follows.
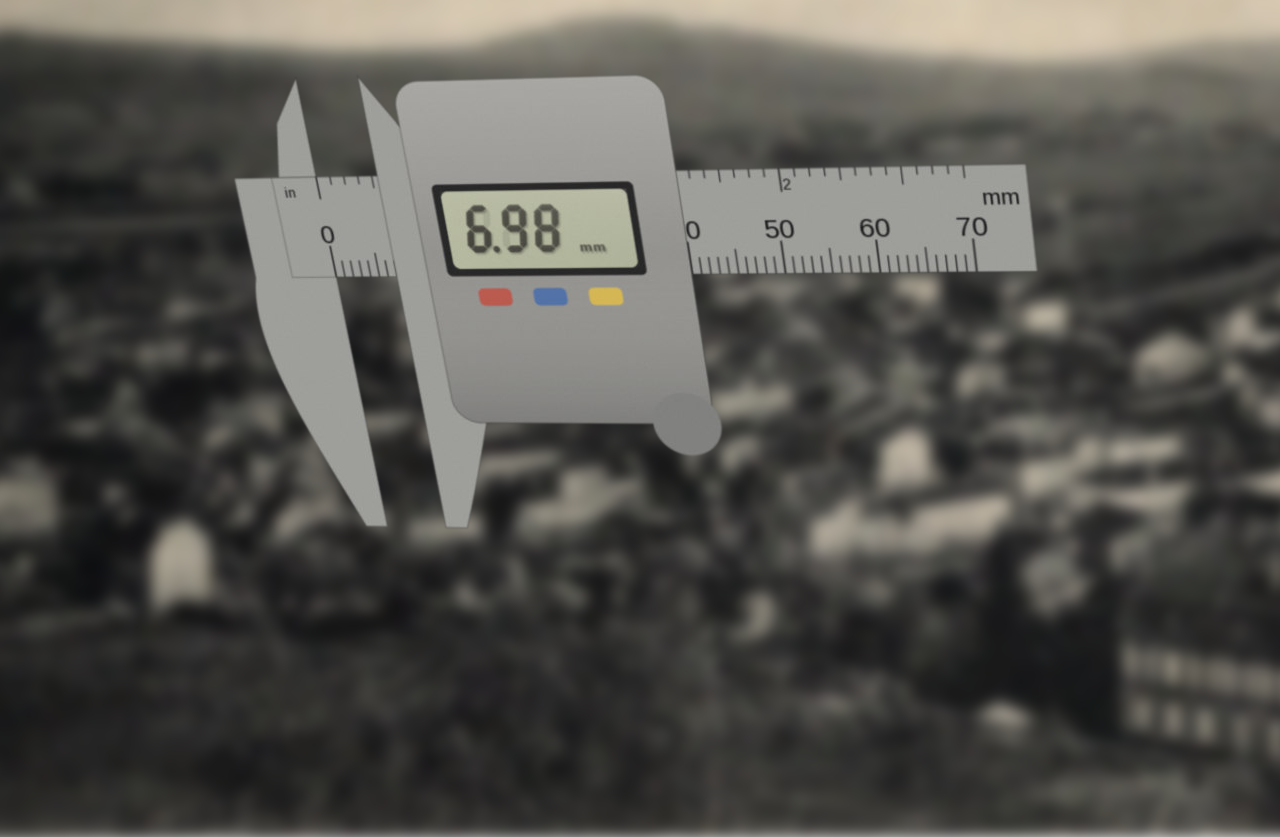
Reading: 6.98 mm
